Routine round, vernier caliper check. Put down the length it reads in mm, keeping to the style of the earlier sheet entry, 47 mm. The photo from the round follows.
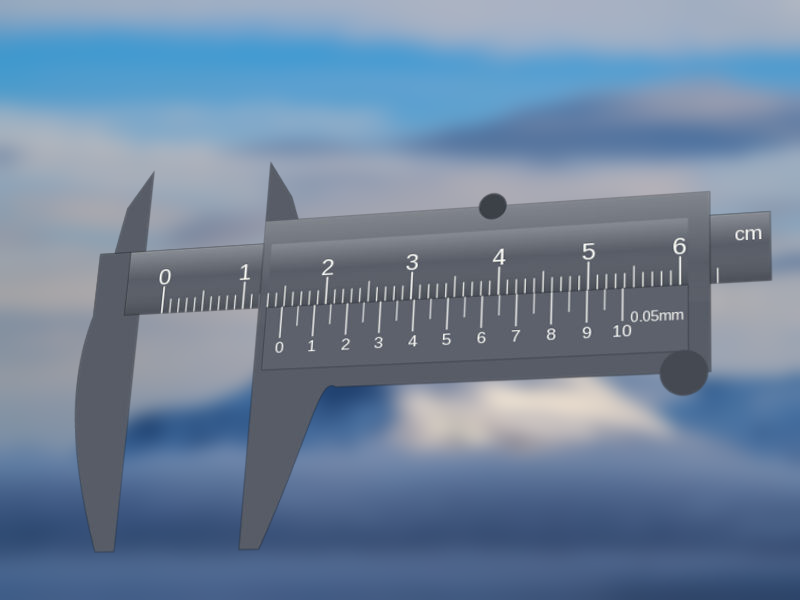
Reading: 14.8 mm
